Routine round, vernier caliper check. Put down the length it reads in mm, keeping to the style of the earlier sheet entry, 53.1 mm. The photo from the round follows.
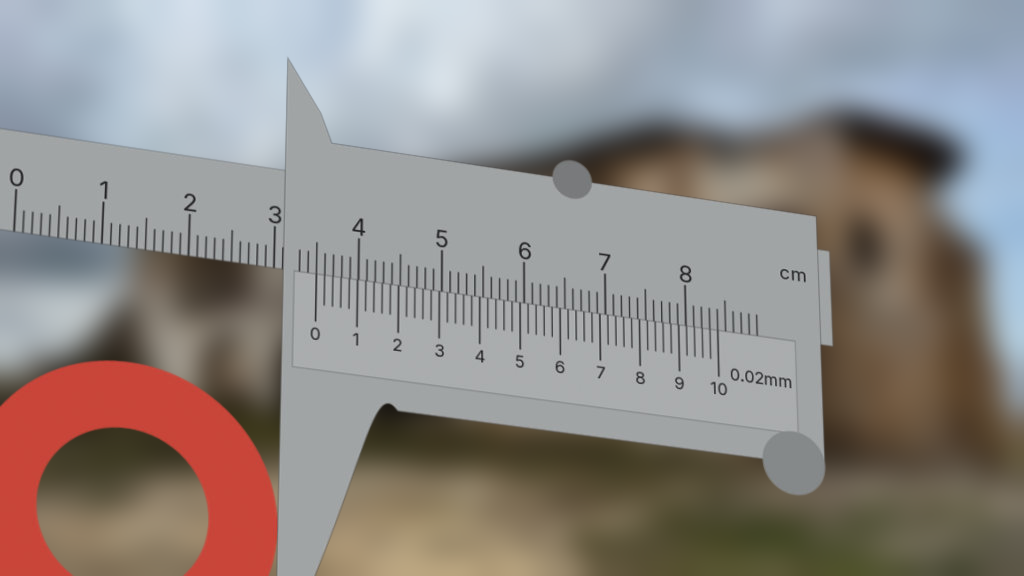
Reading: 35.0 mm
